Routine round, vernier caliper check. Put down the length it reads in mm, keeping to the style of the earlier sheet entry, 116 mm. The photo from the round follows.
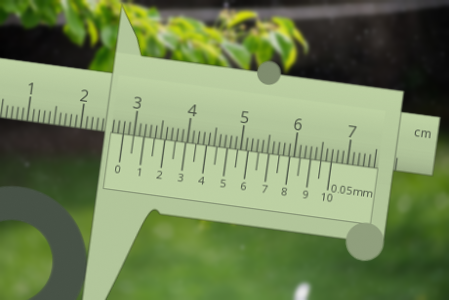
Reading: 28.0 mm
